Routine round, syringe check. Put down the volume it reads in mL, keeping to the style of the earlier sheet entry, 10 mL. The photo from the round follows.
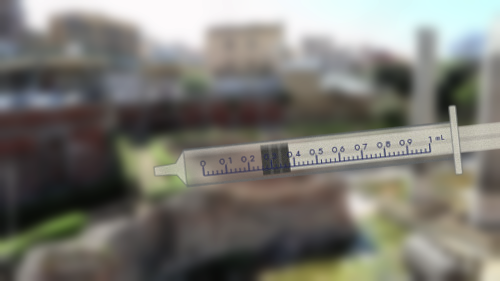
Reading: 0.26 mL
